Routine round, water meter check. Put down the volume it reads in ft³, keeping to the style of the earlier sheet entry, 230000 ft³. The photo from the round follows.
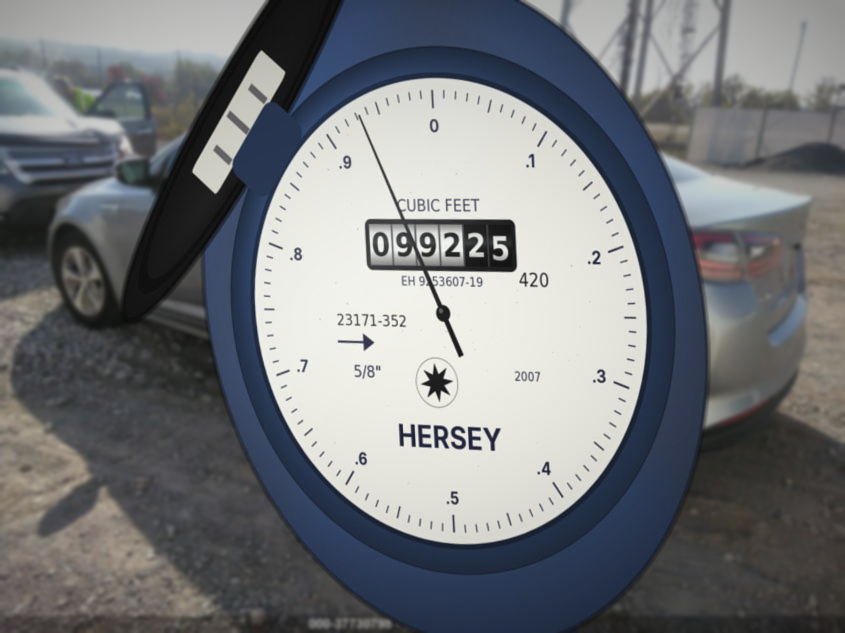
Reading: 99224.93 ft³
